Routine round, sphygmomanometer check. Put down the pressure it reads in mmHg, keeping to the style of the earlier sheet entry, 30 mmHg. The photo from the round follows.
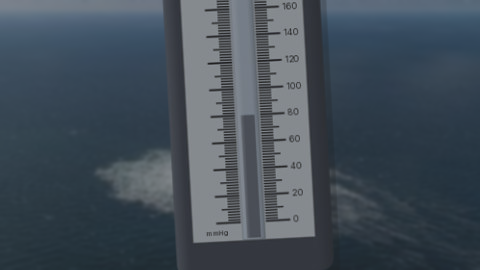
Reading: 80 mmHg
